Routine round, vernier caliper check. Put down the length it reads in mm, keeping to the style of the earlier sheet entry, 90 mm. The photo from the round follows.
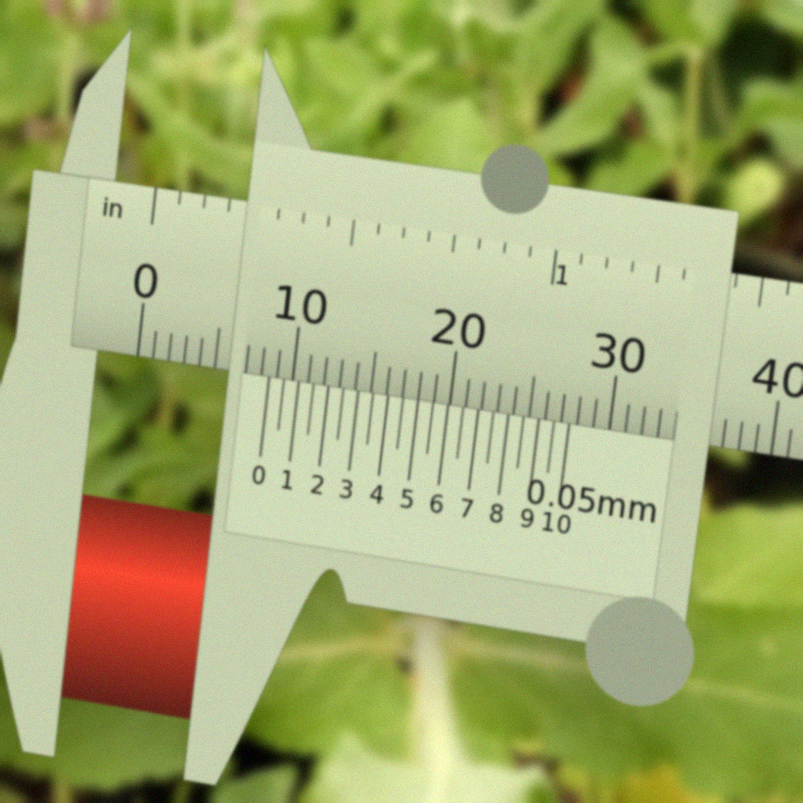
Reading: 8.5 mm
